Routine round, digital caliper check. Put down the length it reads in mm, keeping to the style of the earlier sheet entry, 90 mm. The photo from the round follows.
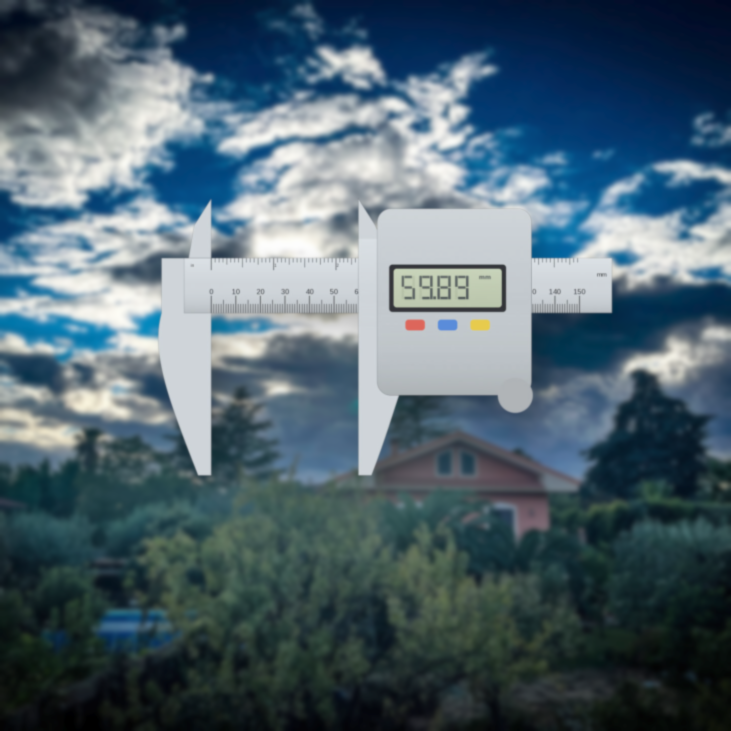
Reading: 59.89 mm
